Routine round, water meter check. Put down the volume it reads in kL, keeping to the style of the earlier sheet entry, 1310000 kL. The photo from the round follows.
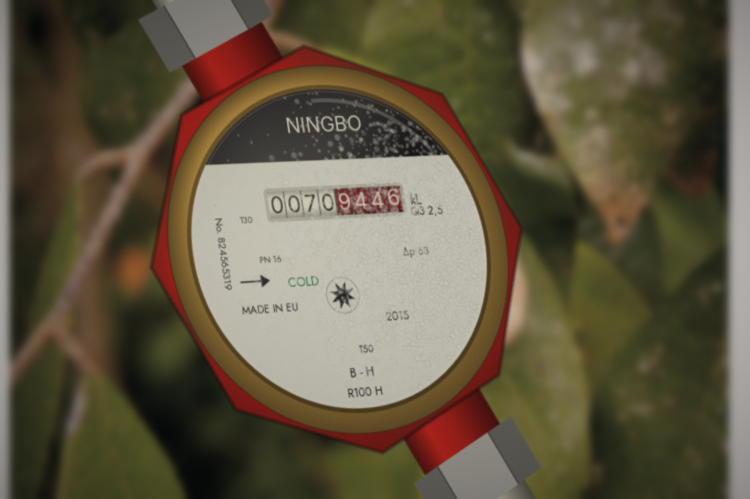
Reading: 70.9446 kL
